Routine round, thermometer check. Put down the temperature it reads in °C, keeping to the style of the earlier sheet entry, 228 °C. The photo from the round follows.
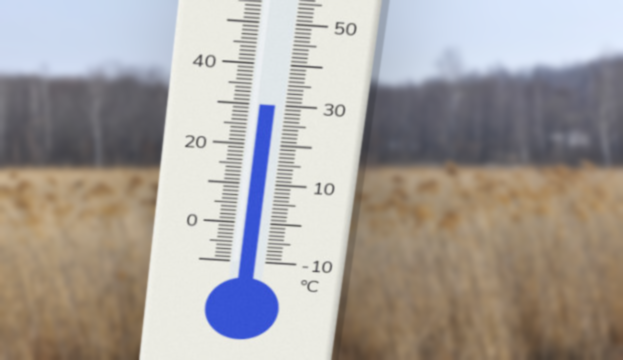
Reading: 30 °C
